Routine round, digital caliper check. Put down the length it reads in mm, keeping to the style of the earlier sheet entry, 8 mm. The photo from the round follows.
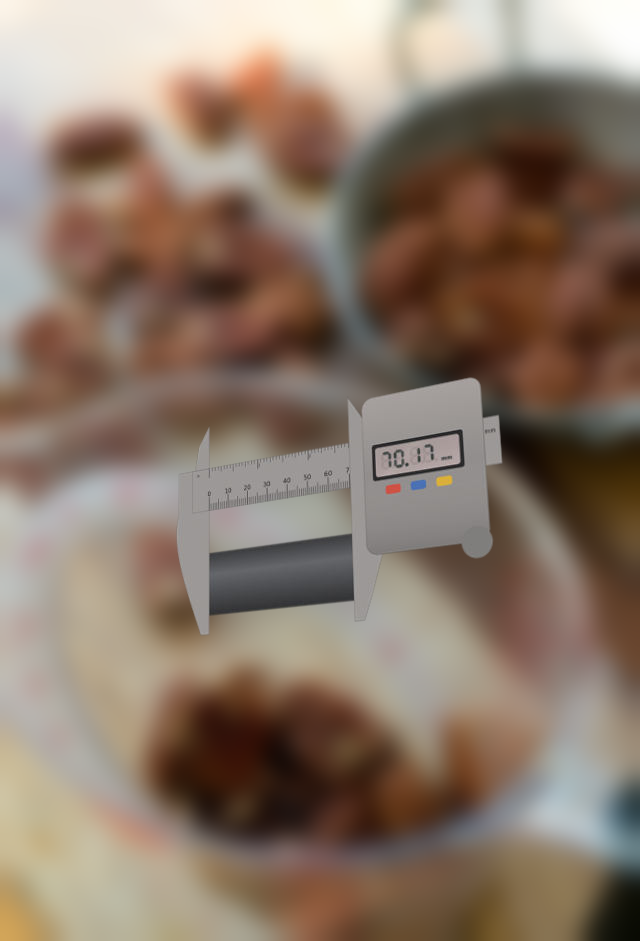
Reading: 70.17 mm
